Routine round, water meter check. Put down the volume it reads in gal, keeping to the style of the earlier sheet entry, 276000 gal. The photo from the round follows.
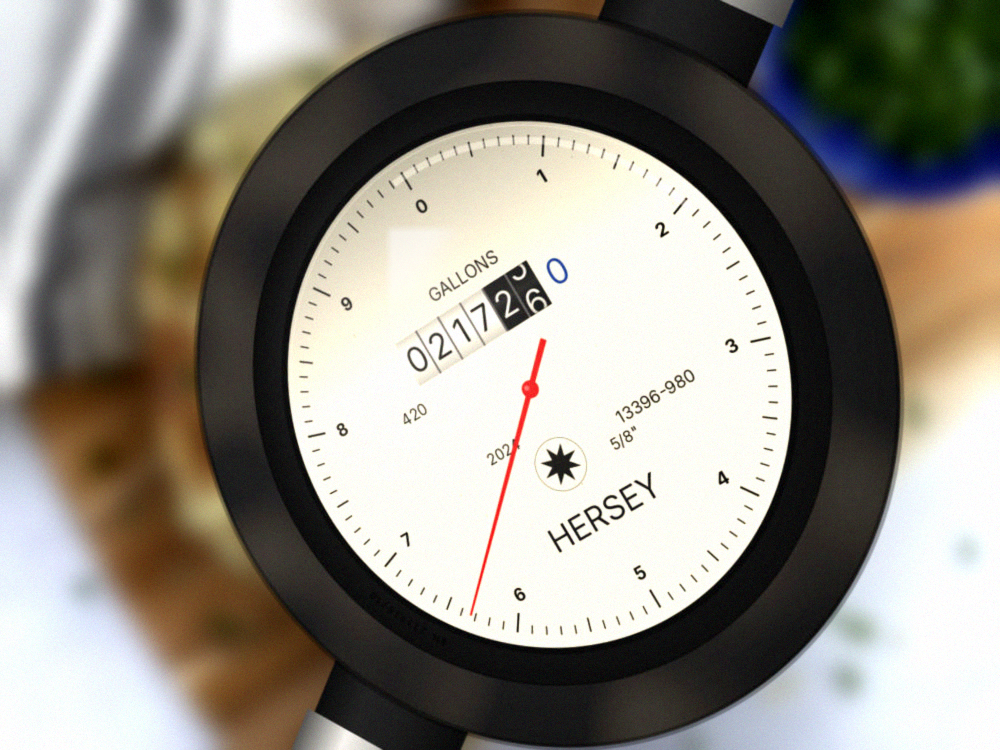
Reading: 217256.3 gal
